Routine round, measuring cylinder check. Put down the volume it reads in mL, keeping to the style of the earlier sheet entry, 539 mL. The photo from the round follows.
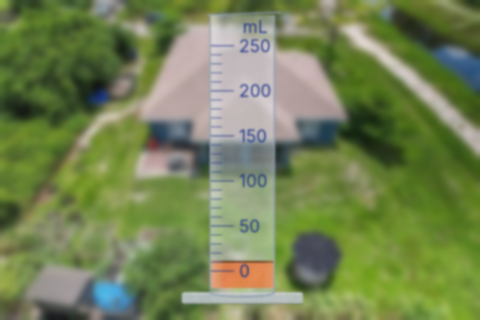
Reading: 10 mL
